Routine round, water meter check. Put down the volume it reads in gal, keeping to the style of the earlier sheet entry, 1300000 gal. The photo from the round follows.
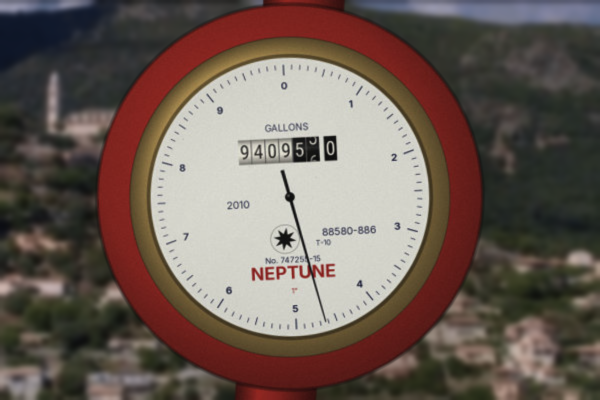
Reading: 9409554.6 gal
